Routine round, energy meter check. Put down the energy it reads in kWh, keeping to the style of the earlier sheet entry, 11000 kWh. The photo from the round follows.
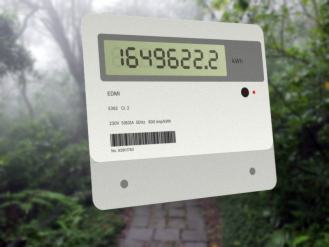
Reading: 1649622.2 kWh
